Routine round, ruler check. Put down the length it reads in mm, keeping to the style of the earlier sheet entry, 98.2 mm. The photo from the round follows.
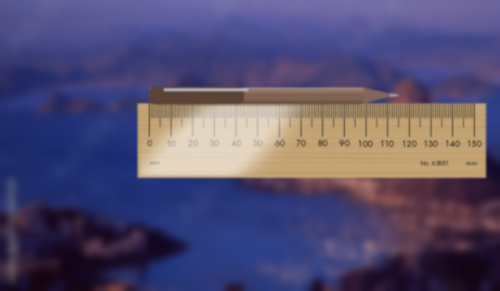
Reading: 115 mm
